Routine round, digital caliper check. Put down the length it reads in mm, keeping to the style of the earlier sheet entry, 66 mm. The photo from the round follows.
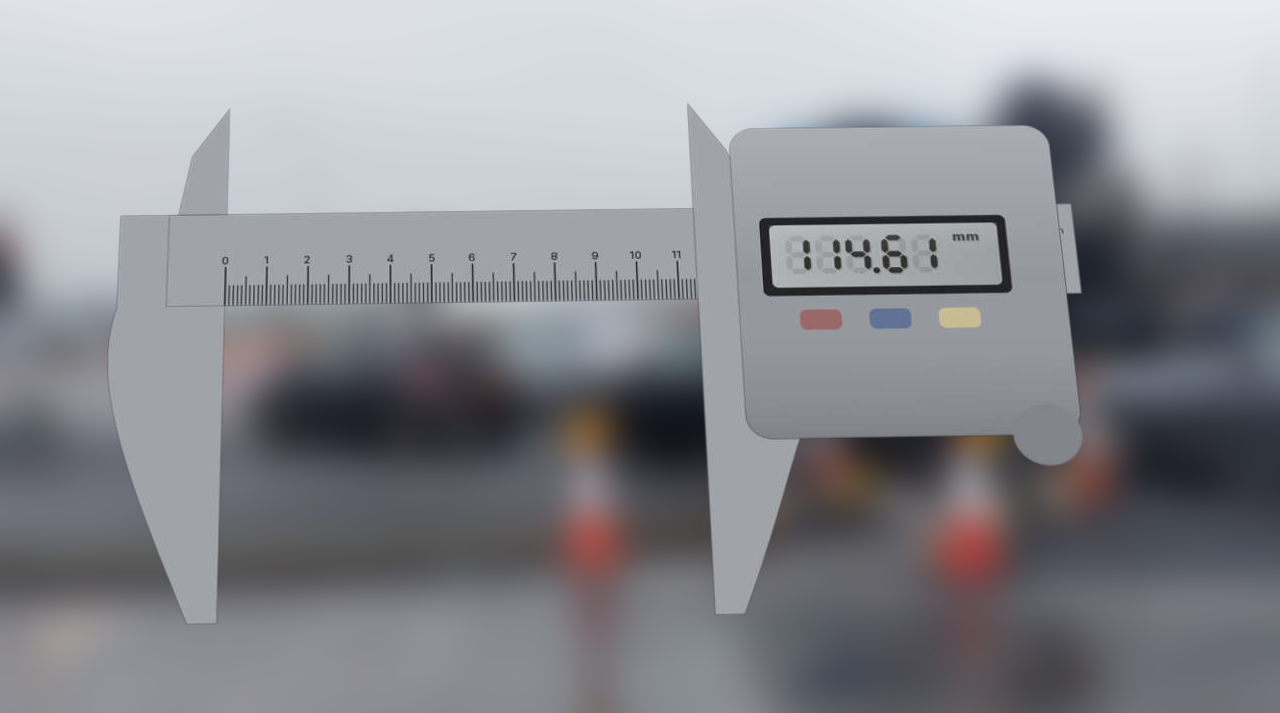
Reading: 114.61 mm
